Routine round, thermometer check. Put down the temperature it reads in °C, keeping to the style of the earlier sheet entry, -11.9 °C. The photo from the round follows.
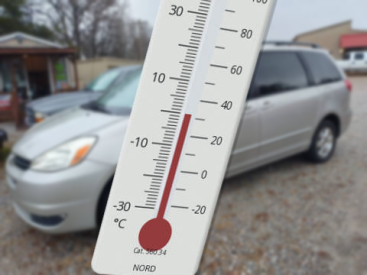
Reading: 0 °C
